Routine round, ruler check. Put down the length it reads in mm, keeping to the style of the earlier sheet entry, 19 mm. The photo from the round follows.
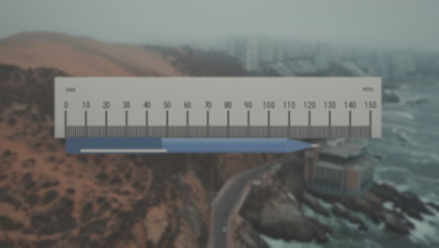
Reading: 125 mm
